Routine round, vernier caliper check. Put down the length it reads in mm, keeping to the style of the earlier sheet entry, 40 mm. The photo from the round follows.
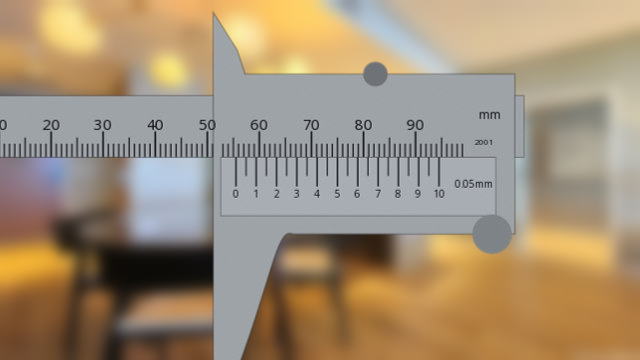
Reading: 55.5 mm
